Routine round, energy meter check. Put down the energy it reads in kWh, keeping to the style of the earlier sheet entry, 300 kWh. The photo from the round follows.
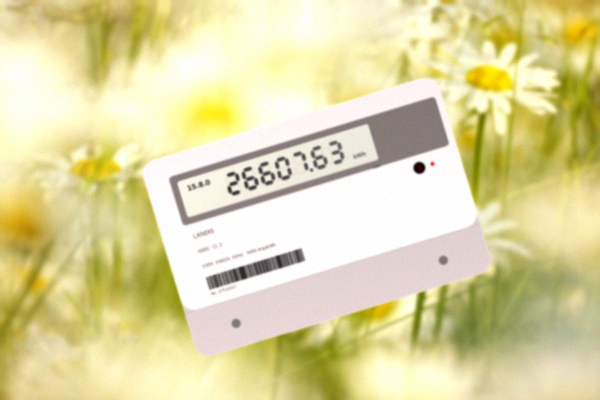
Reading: 26607.63 kWh
